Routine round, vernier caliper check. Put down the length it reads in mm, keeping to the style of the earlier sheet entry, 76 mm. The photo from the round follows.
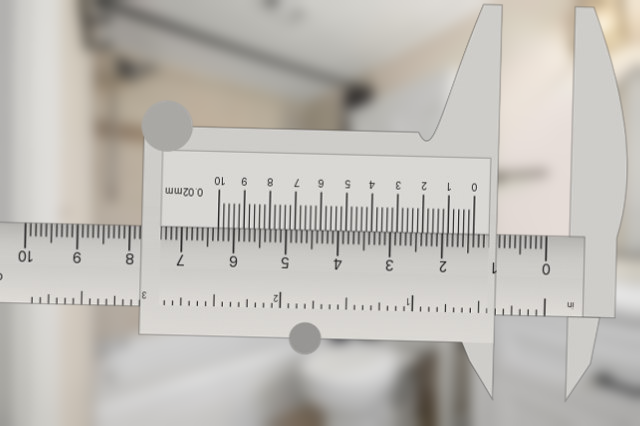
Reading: 14.0 mm
